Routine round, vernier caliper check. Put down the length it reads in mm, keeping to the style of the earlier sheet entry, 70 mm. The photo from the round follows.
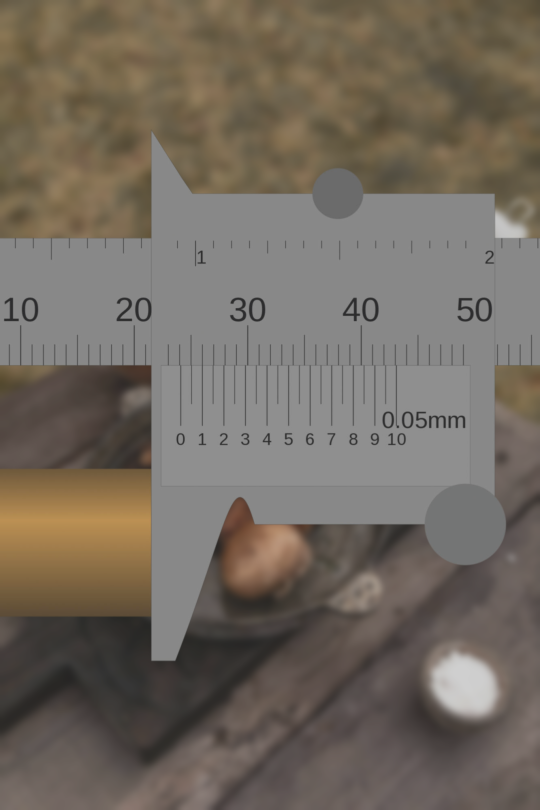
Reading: 24.1 mm
